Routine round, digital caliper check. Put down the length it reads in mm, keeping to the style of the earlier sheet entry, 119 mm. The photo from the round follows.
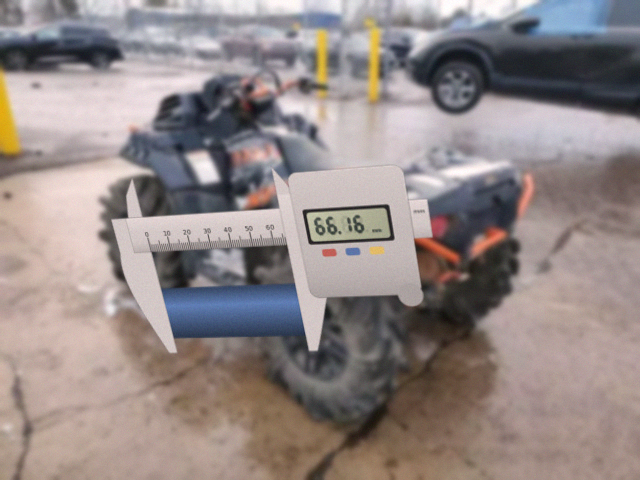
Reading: 66.16 mm
